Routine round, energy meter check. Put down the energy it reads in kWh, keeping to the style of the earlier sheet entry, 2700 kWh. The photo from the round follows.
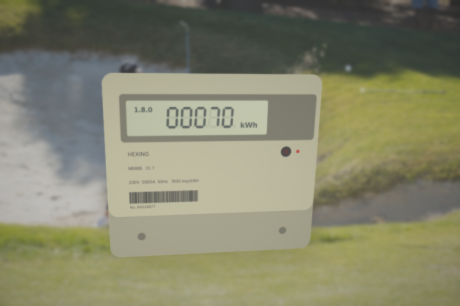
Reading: 70 kWh
